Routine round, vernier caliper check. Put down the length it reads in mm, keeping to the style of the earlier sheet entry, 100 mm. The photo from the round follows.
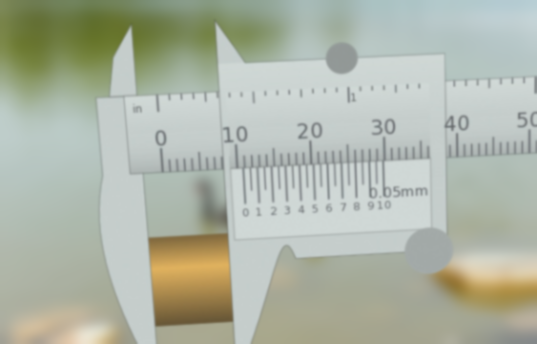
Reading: 10.8 mm
